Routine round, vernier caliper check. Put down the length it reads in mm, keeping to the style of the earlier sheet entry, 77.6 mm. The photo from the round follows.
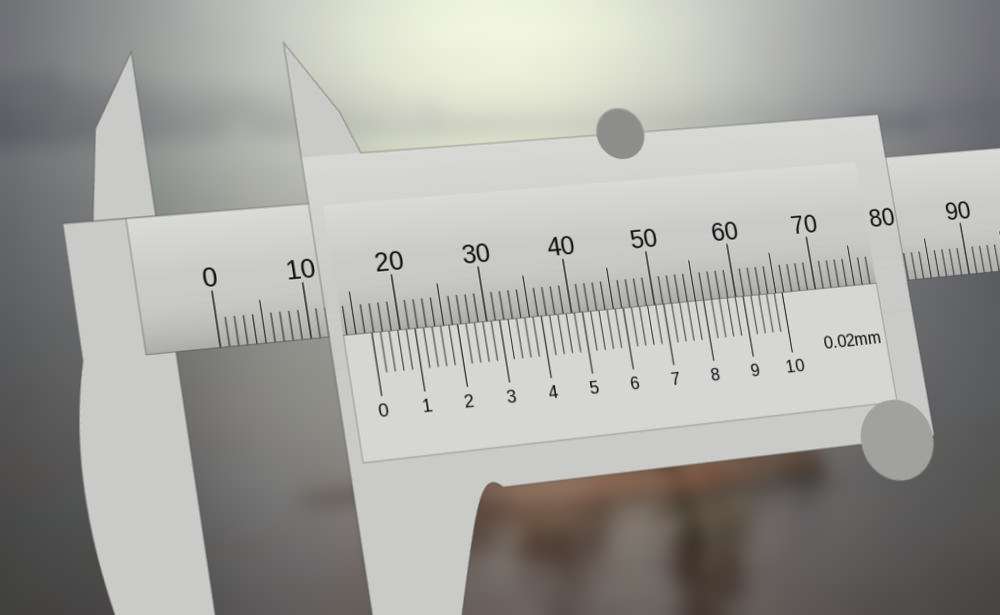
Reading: 16.8 mm
